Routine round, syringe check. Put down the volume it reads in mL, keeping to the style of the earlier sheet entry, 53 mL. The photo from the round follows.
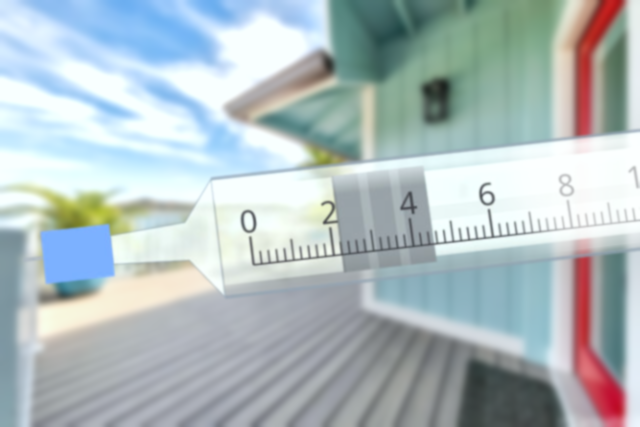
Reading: 2.2 mL
